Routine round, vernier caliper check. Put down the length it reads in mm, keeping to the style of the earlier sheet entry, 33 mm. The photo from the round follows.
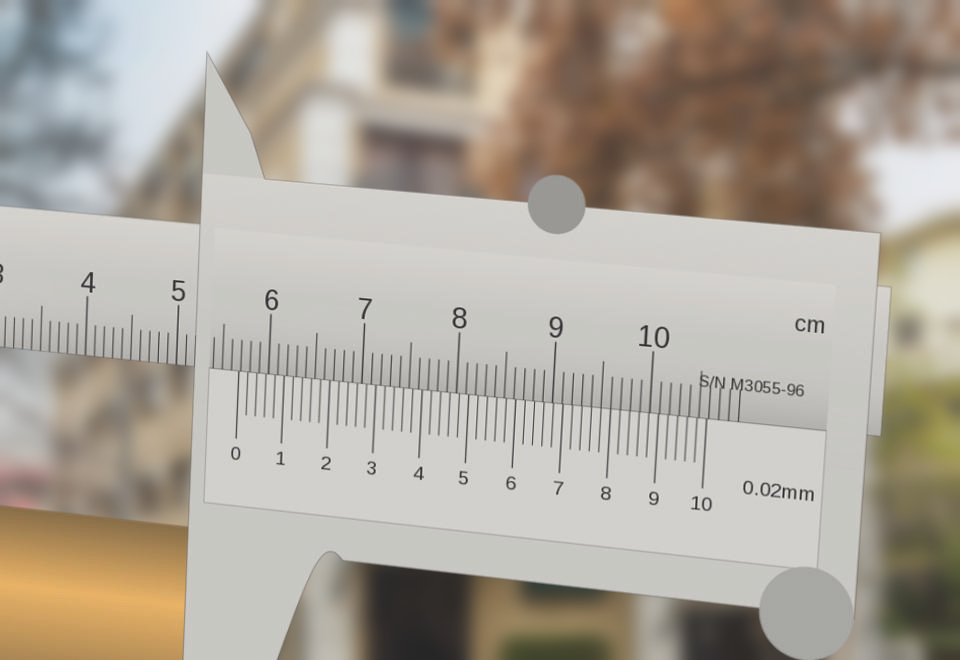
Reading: 56.8 mm
